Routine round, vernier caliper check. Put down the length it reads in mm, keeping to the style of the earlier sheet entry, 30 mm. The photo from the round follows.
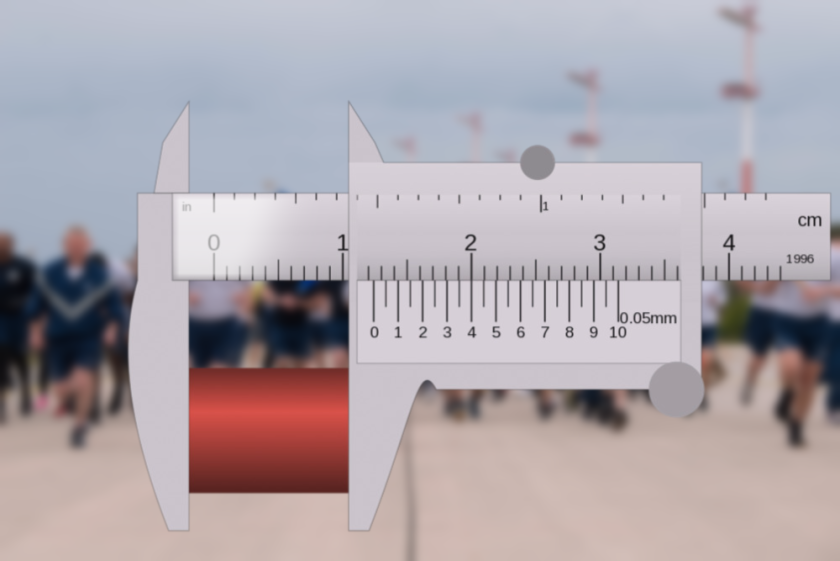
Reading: 12.4 mm
